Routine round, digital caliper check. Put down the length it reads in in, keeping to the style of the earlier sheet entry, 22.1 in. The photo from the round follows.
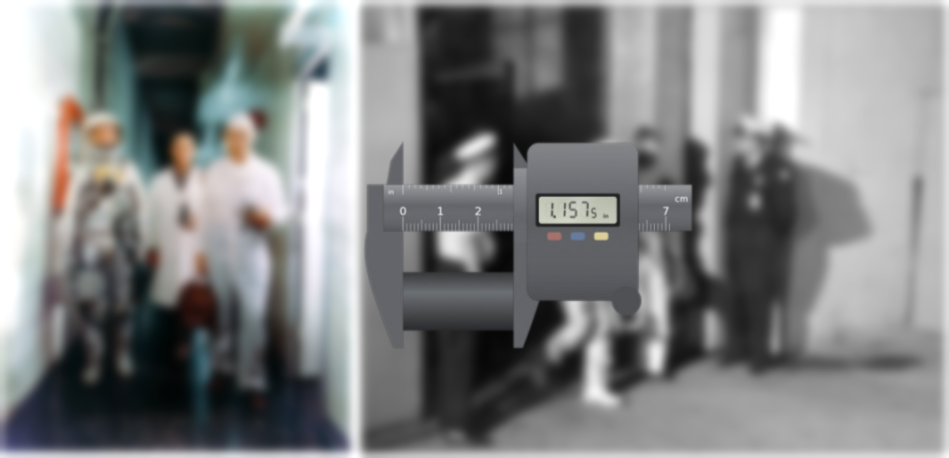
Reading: 1.1575 in
